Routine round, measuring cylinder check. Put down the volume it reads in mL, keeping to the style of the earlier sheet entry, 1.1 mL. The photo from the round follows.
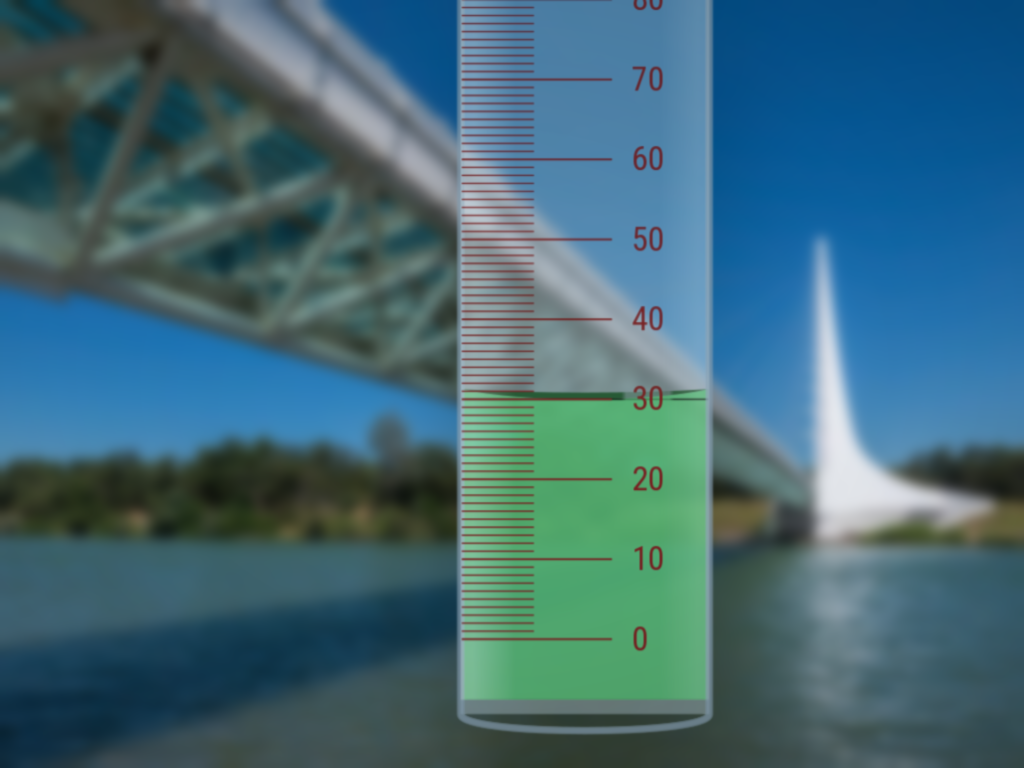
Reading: 30 mL
